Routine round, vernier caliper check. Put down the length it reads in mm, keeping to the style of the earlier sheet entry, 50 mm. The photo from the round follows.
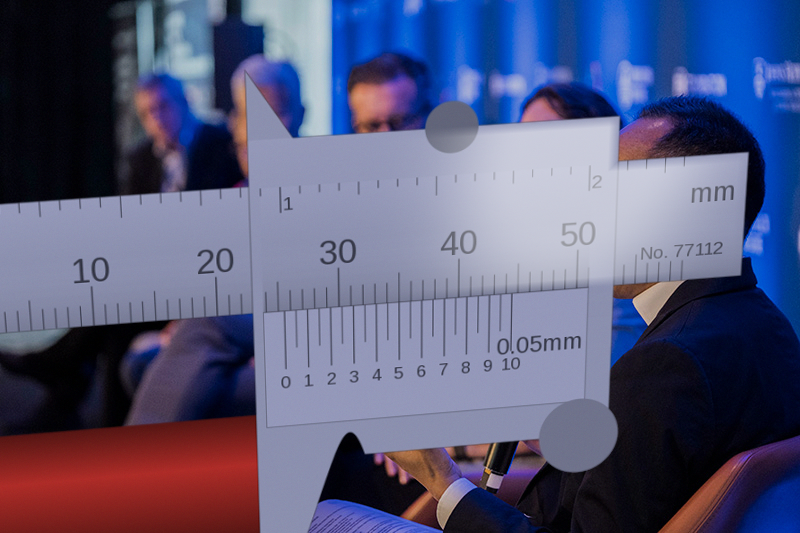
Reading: 25.5 mm
